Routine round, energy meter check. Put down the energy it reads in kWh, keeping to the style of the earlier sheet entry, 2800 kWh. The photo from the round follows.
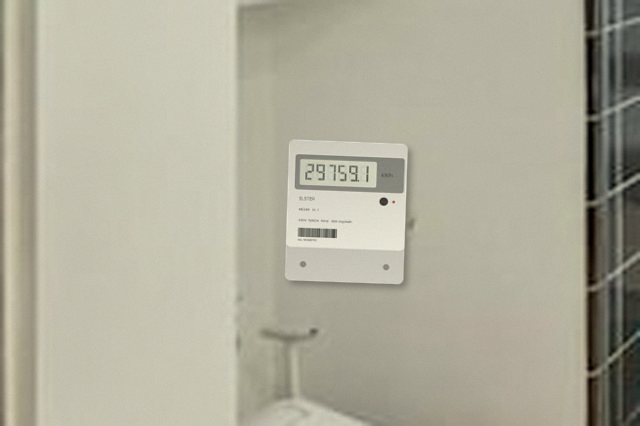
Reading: 29759.1 kWh
